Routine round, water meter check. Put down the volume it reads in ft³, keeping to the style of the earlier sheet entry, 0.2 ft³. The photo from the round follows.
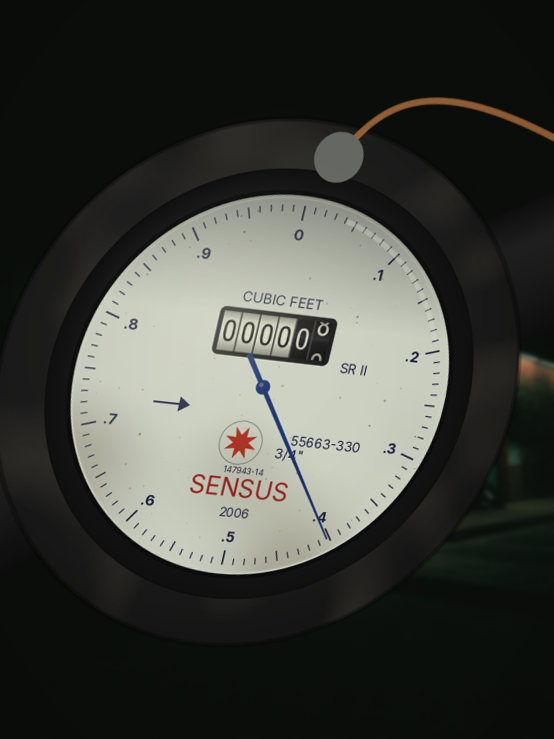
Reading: 8.40 ft³
